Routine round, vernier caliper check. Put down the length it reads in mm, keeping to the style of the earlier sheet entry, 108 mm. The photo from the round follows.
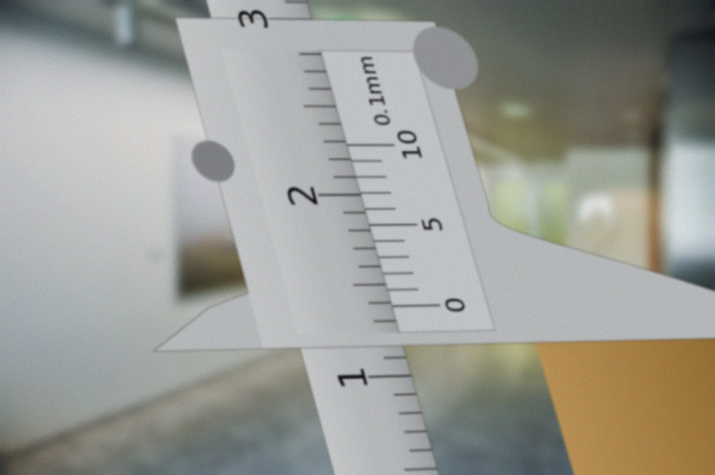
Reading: 13.8 mm
